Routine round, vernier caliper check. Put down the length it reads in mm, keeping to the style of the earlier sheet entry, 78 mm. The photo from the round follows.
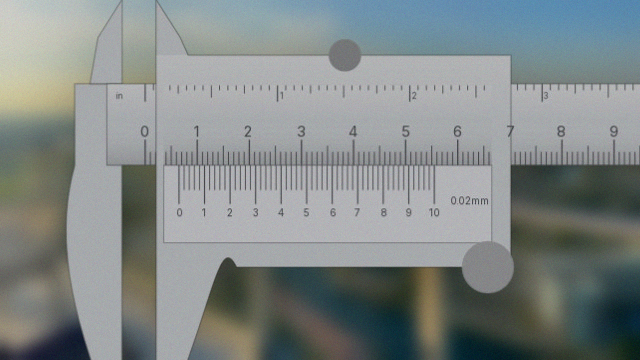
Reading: 6.5 mm
